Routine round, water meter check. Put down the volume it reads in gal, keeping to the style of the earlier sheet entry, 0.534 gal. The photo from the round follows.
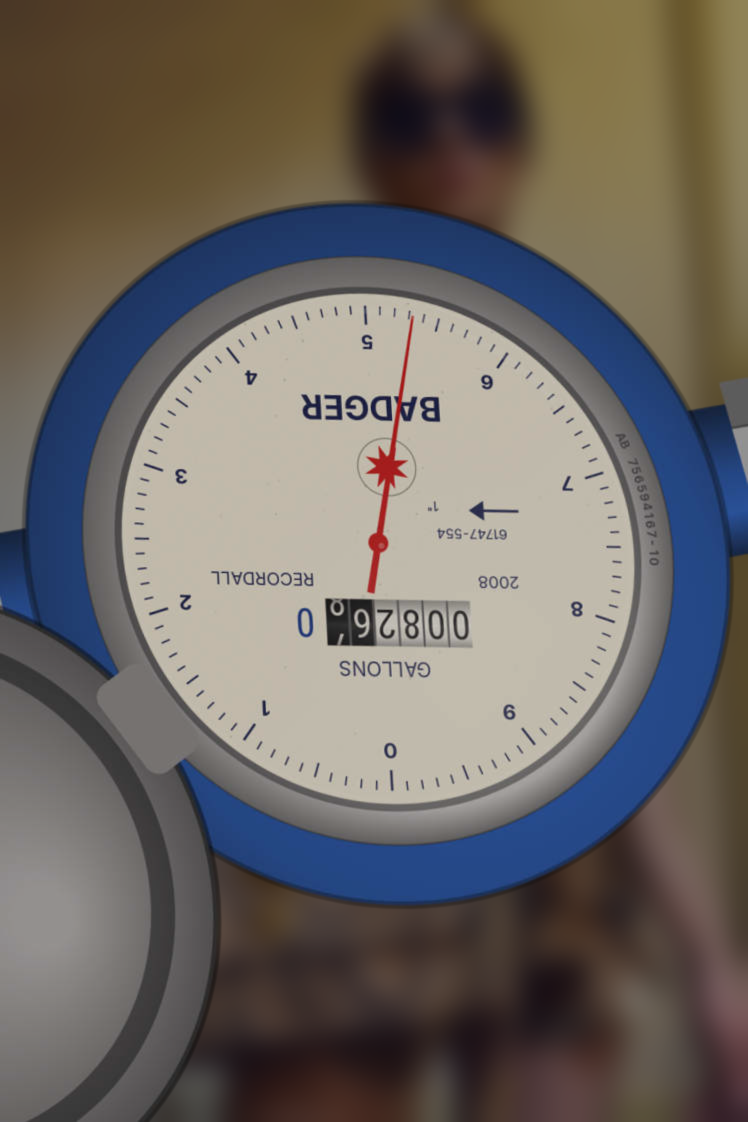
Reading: 82675.3 gal
